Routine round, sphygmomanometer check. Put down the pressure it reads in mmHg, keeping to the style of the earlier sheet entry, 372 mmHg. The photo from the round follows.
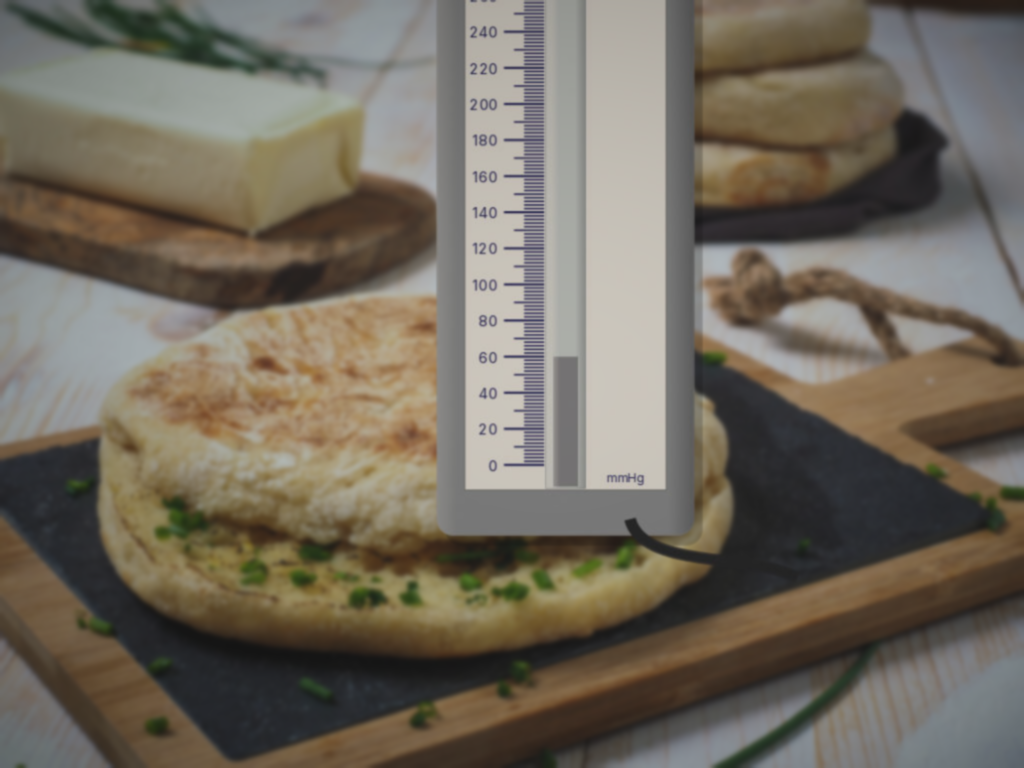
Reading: 60 mmHg
